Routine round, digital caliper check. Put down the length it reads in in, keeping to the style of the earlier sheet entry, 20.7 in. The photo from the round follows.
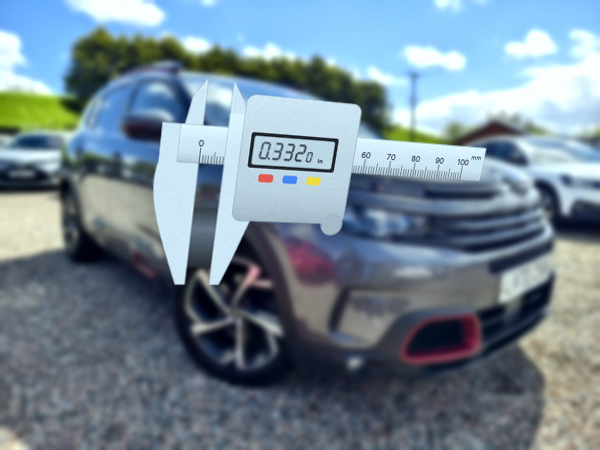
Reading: 0.3320 in
